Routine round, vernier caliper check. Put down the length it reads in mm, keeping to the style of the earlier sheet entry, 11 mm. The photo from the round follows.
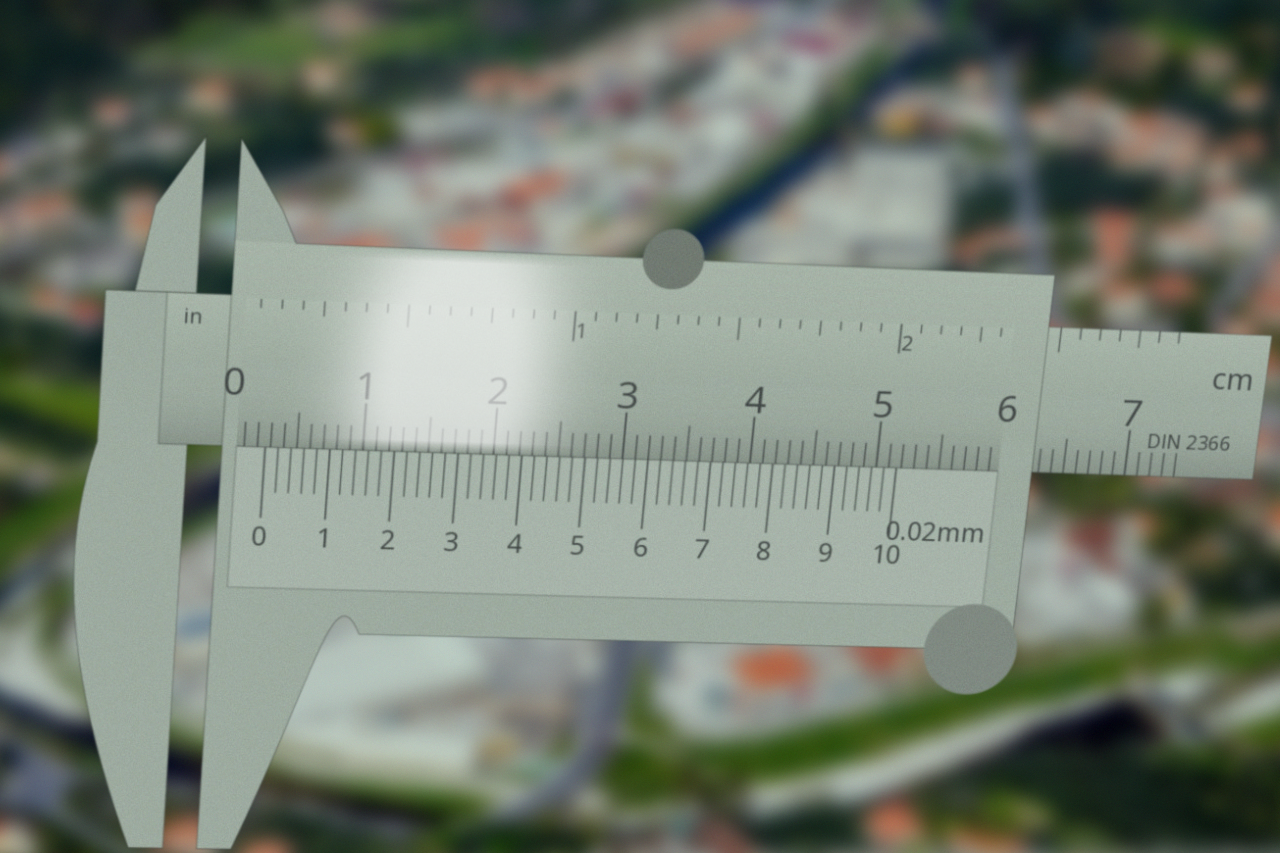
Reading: 2.6 mm
